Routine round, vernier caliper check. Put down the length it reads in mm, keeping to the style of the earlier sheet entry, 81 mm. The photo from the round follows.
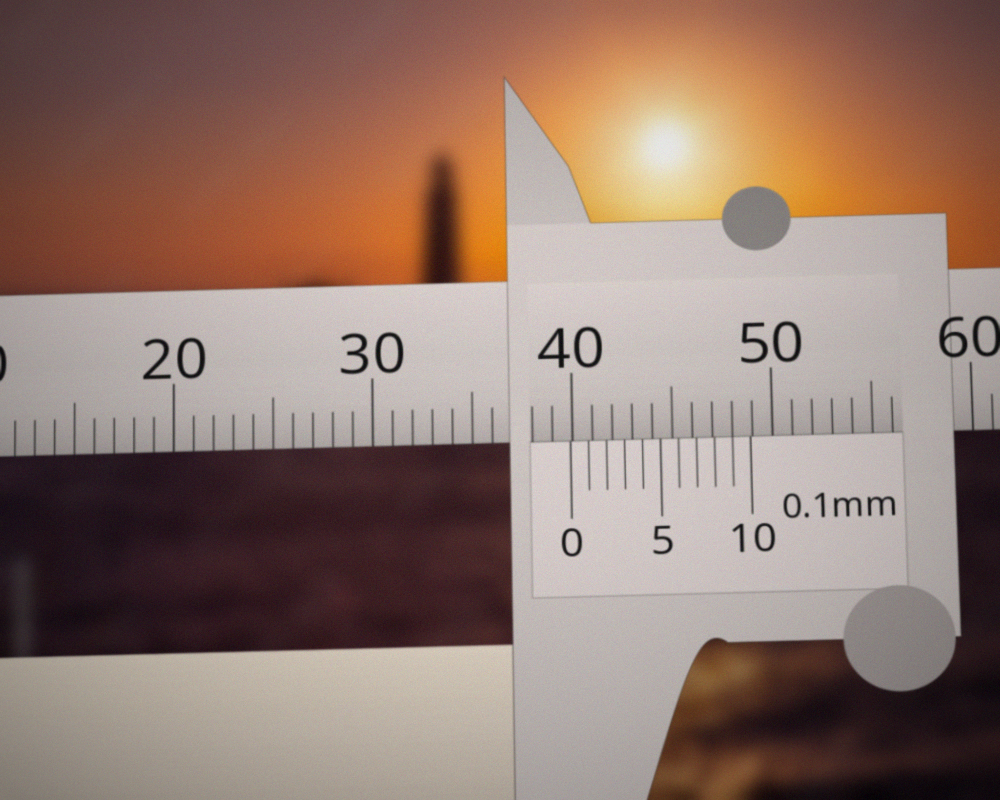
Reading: 39.9 mm
